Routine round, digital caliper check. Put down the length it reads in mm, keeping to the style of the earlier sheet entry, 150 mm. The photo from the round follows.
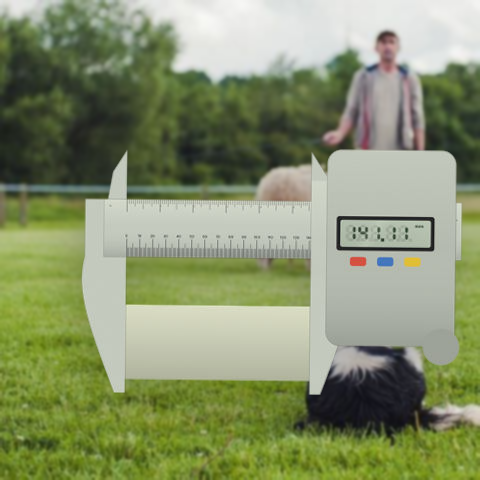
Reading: 141.11 mm
